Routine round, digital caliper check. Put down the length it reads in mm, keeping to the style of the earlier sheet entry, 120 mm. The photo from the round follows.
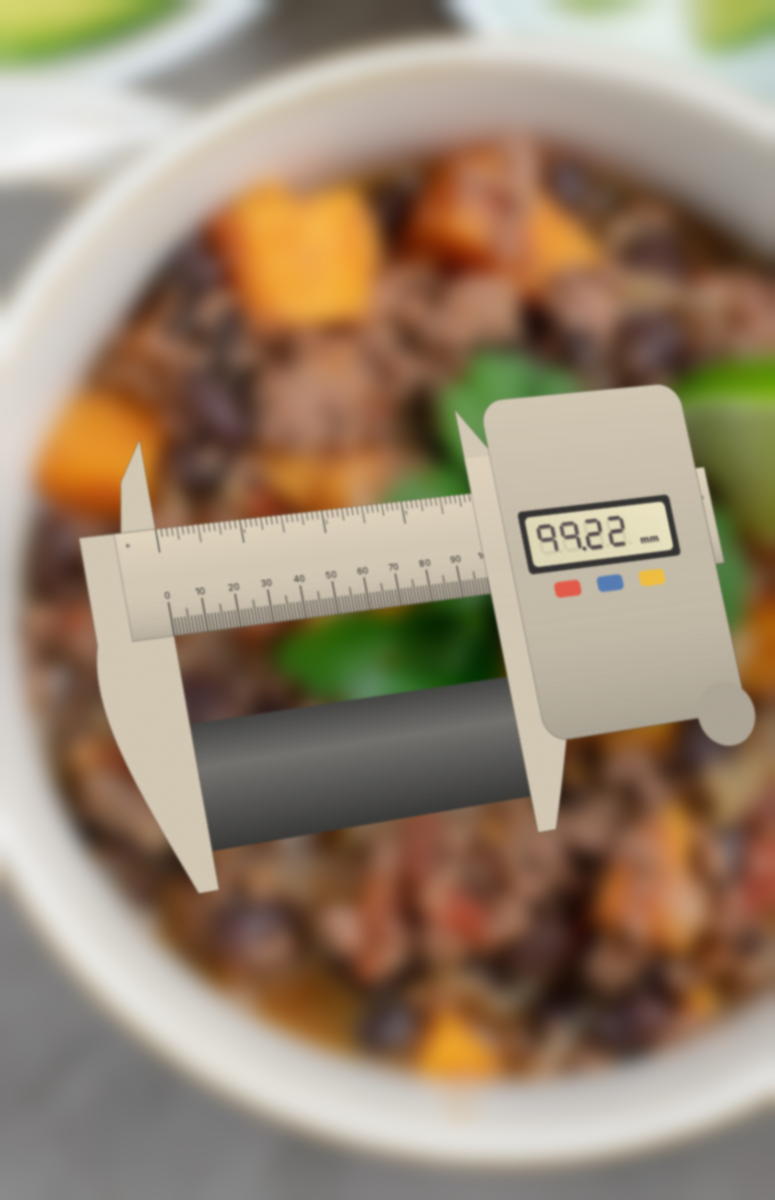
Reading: 99.22 mm
